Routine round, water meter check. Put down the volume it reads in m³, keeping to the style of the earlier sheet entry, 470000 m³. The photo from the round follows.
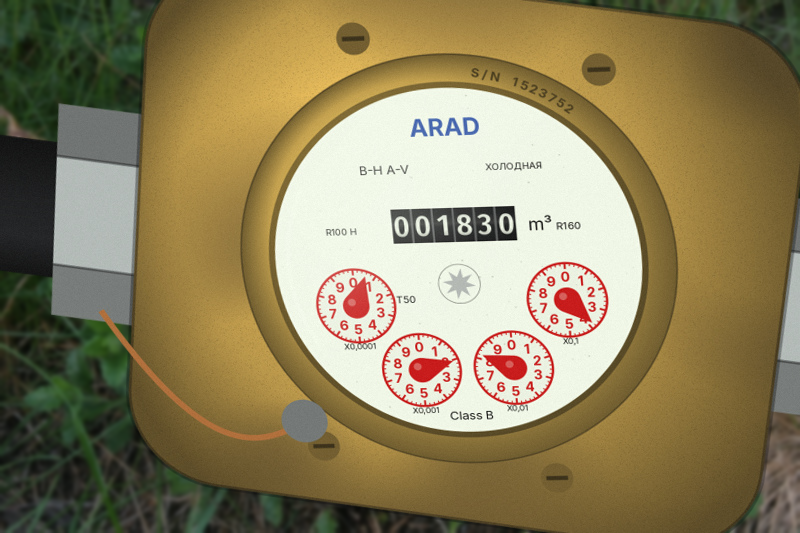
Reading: 1830.3820 m³
